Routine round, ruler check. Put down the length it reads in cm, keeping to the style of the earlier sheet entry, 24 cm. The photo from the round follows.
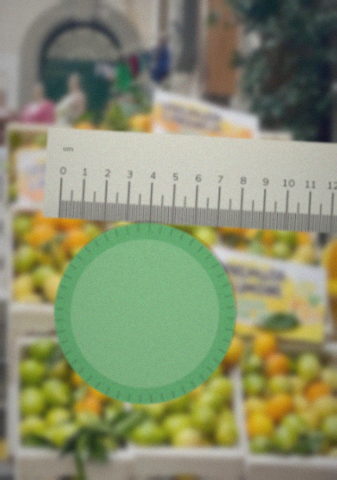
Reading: 8 cm
